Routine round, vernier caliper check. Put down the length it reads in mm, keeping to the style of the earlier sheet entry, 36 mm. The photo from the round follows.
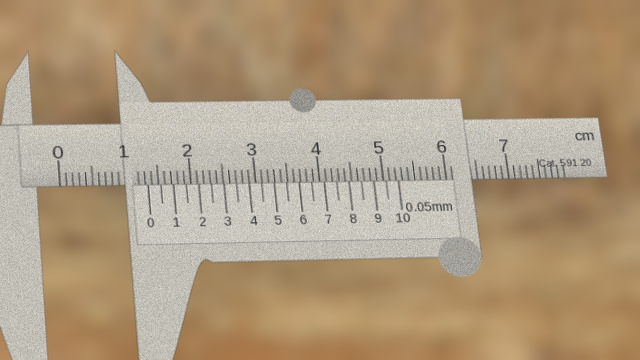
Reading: 13.4 mm
